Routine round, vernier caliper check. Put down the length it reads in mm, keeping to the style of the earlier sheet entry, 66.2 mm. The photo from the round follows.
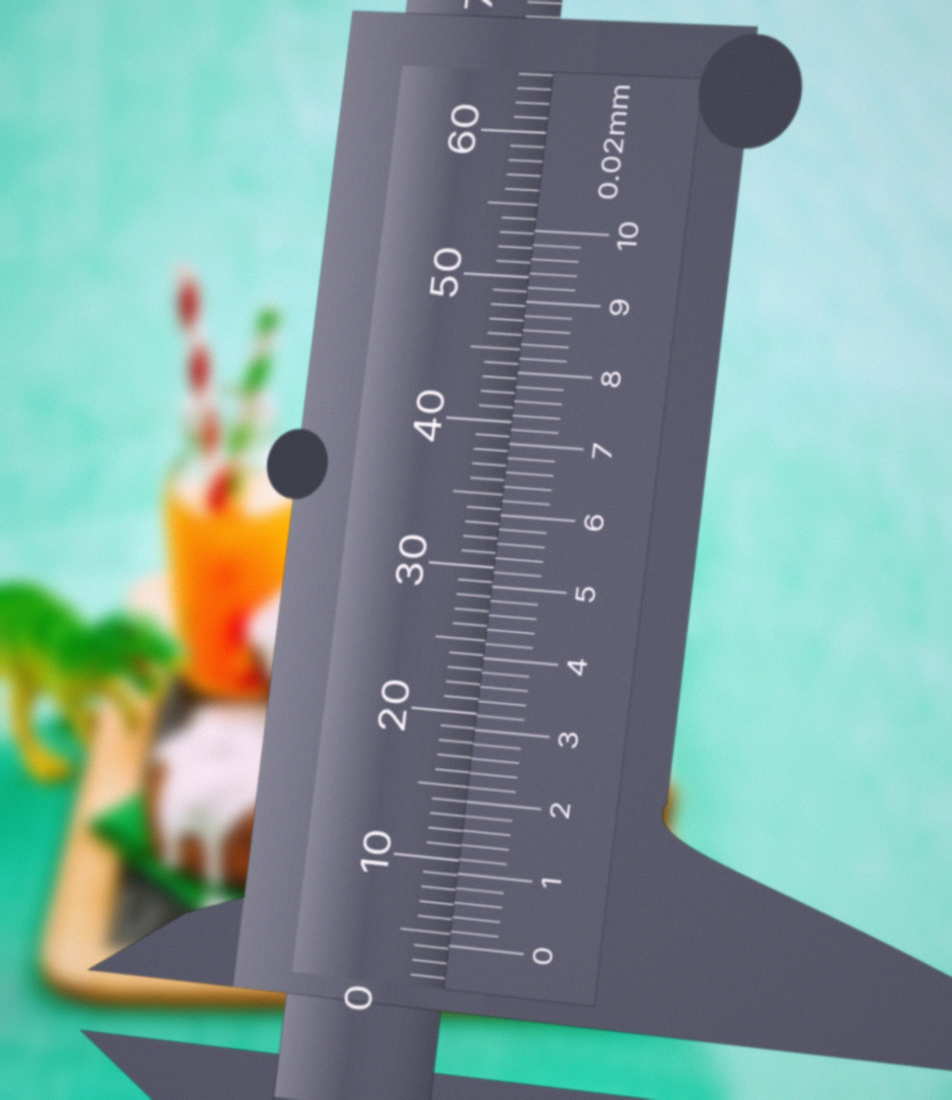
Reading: 4.2 mm
